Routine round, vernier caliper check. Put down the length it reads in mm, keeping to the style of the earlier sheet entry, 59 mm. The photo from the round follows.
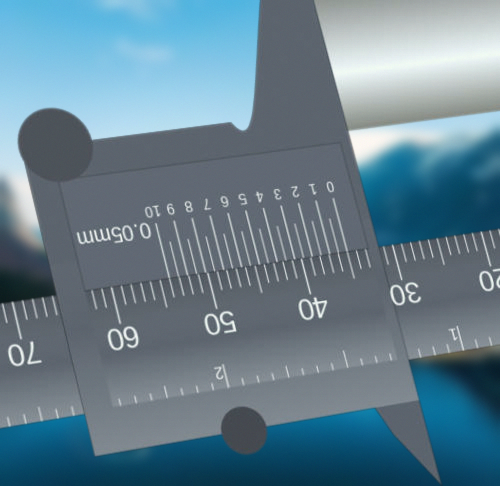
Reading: 35.0 mm
